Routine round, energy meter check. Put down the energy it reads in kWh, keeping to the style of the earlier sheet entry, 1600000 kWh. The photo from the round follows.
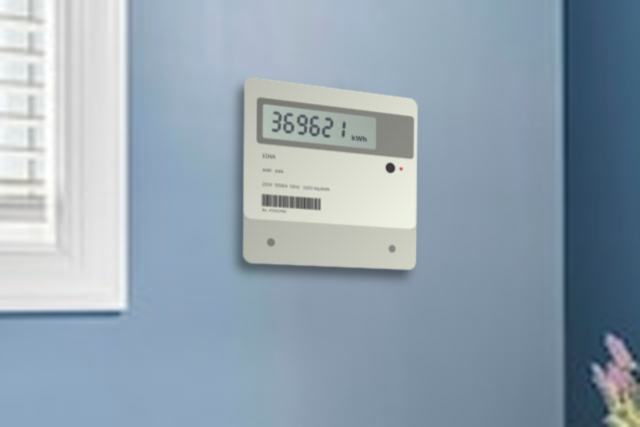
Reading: 369621 kWh
